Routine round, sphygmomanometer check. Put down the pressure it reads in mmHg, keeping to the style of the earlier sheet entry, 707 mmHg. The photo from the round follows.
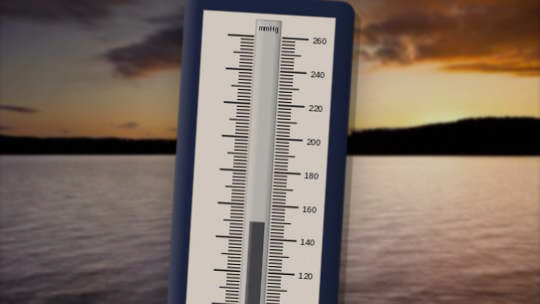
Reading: 150 mmHg
